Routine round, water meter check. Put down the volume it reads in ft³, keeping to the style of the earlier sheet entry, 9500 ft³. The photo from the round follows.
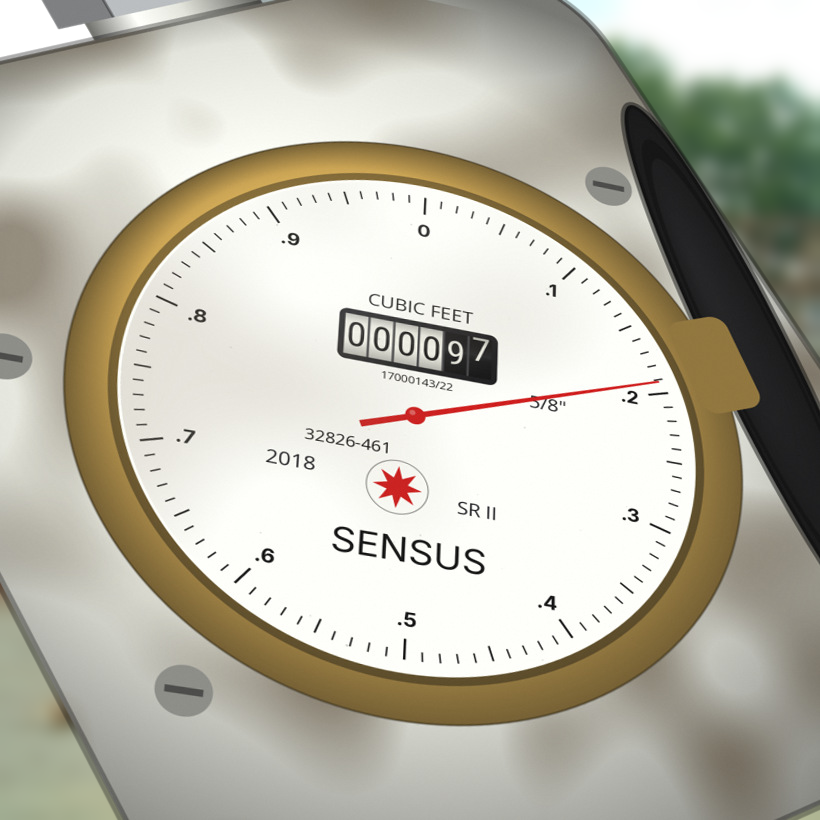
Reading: 97.19 ft³
